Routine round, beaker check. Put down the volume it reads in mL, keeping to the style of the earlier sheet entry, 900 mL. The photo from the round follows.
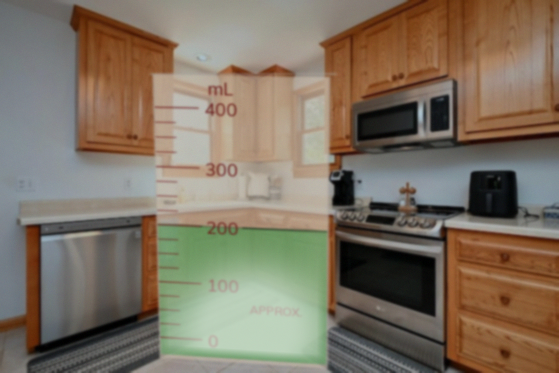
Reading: 200 mL
